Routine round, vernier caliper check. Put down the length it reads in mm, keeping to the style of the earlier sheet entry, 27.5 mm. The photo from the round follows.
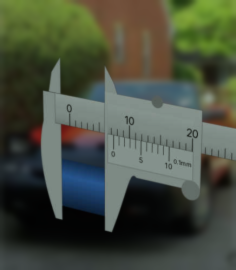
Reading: 7.4 mm
